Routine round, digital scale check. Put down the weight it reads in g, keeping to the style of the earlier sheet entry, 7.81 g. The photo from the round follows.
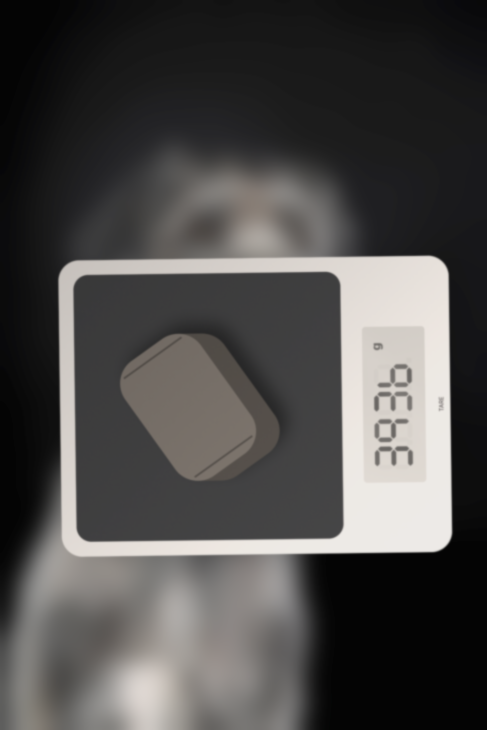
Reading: 3936 g
